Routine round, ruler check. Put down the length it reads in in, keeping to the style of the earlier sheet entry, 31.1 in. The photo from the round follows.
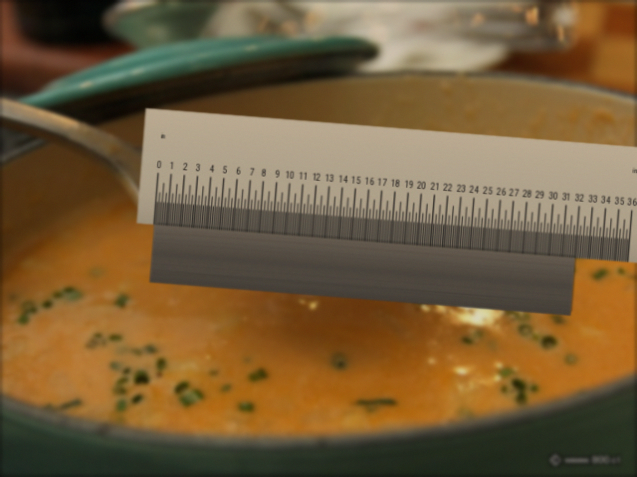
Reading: 32 in
